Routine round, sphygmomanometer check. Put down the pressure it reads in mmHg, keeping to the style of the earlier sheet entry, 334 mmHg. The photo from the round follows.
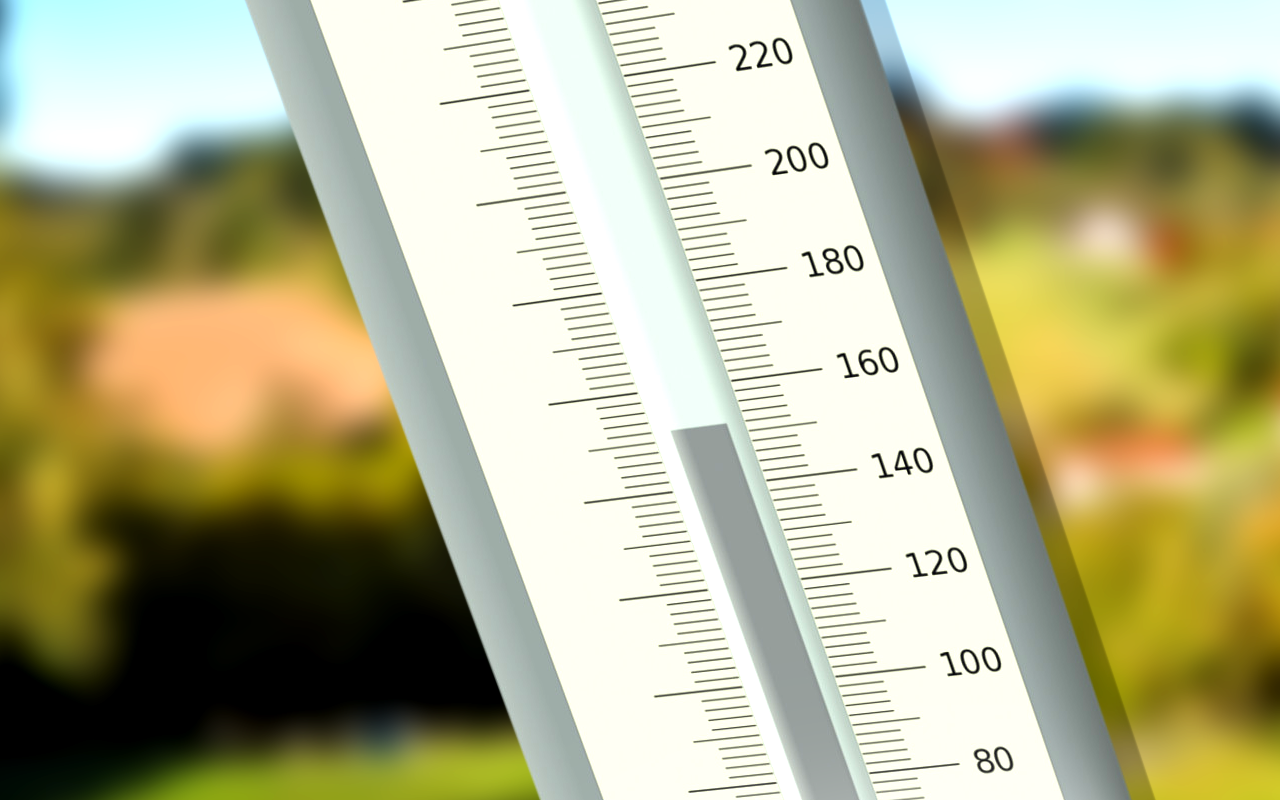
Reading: 152 mmHg
